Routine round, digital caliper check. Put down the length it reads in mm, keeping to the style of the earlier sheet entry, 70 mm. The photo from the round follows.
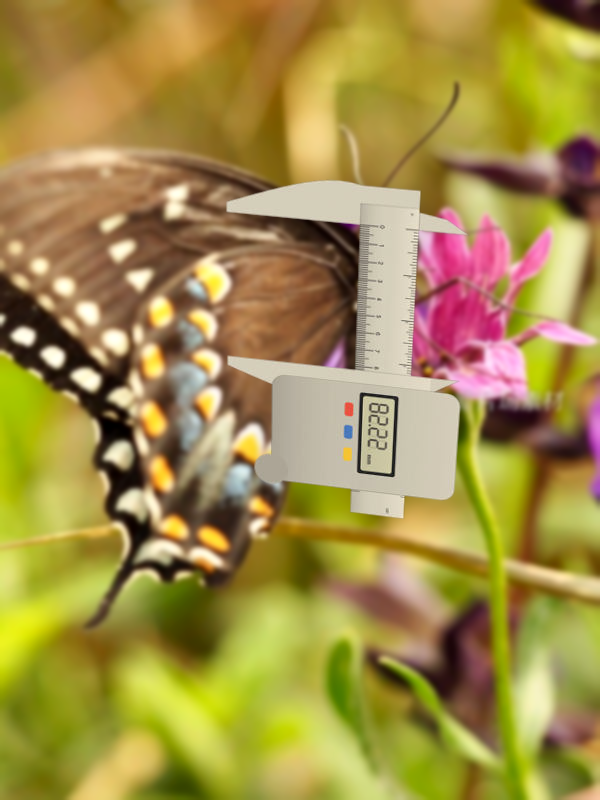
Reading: 82.22 mm
